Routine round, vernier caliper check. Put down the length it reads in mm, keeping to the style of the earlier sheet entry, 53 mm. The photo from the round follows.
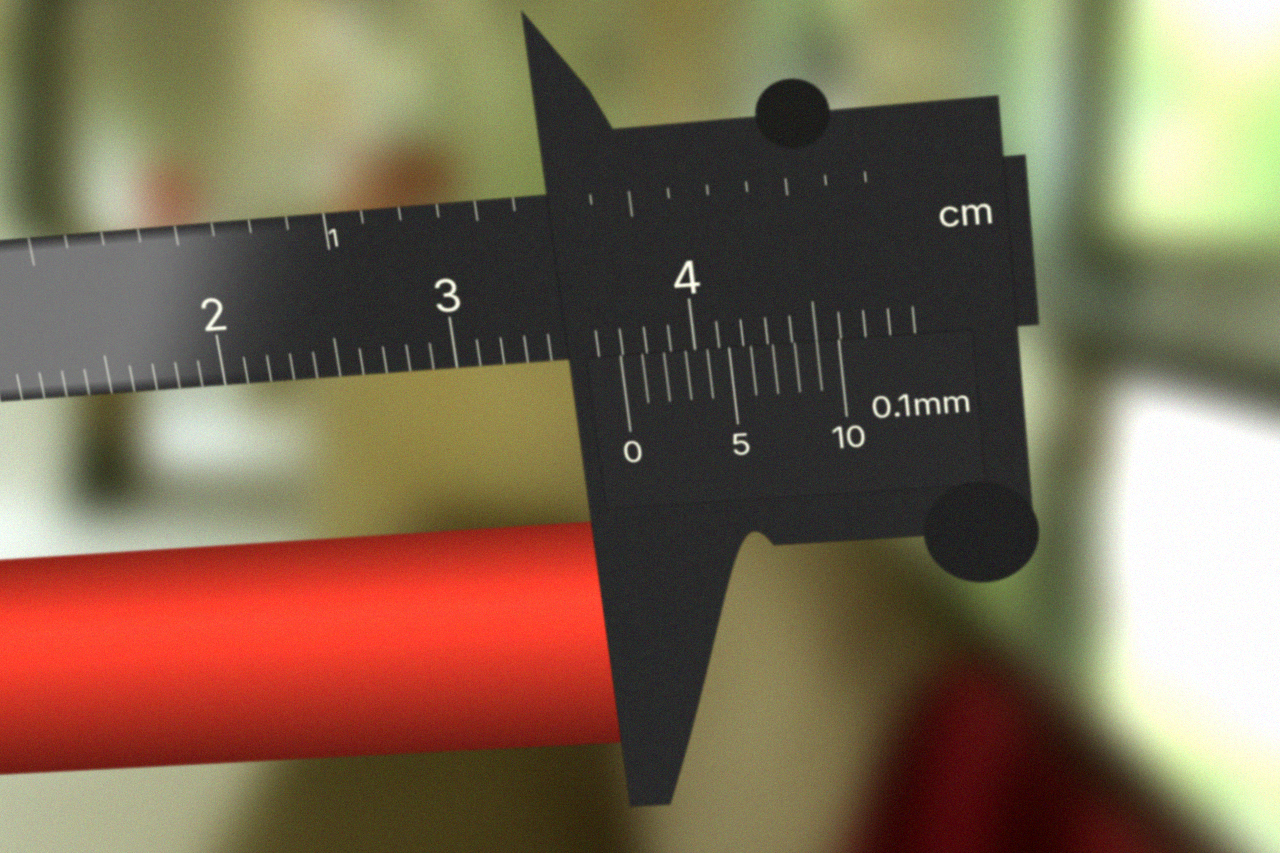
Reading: 36.9 mm
